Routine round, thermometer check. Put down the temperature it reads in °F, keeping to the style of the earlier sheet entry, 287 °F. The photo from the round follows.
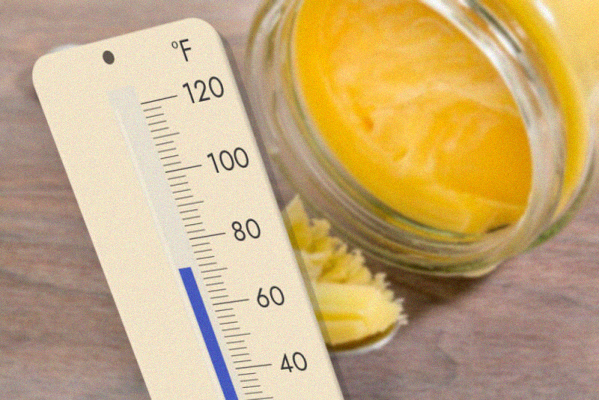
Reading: 72 °F
